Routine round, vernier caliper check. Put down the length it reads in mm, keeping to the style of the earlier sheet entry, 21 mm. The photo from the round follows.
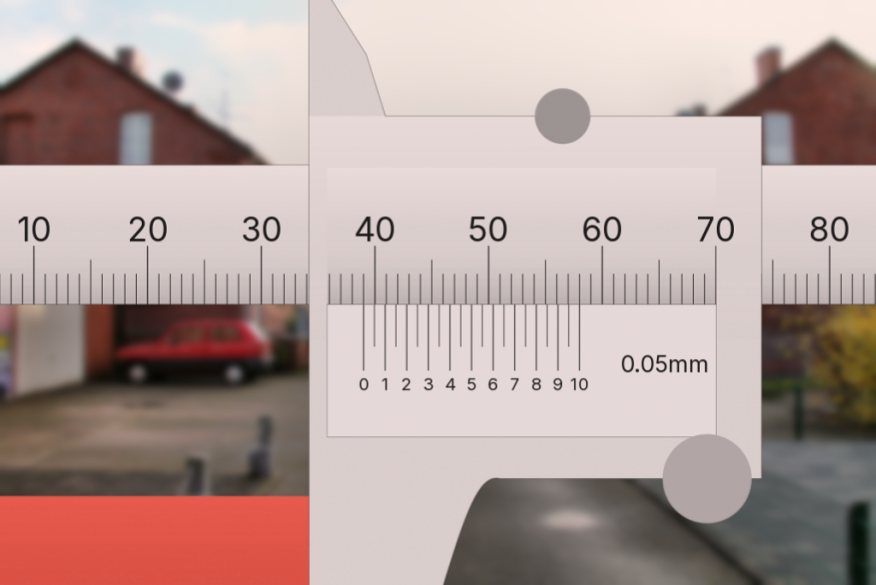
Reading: 39.0 mm
